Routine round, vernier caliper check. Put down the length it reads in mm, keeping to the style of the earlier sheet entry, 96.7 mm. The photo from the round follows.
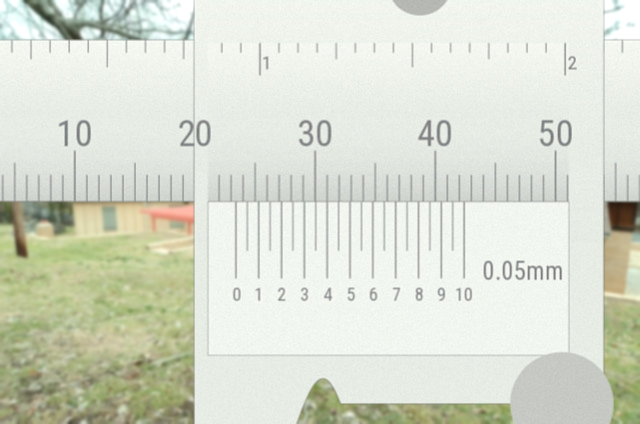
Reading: 23.4 mm
